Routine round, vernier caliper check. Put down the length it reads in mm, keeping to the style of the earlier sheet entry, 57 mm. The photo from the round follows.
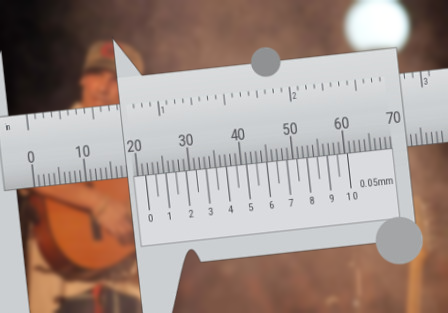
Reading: 21.5 mm
